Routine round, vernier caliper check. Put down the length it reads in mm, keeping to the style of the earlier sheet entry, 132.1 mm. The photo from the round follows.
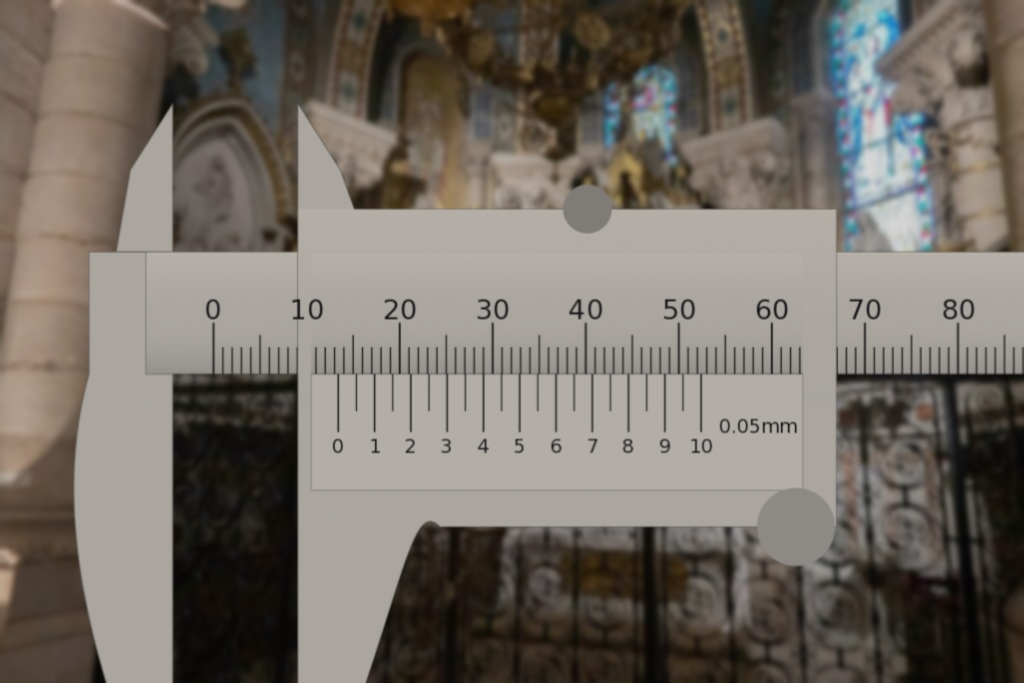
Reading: 13.4 mm
